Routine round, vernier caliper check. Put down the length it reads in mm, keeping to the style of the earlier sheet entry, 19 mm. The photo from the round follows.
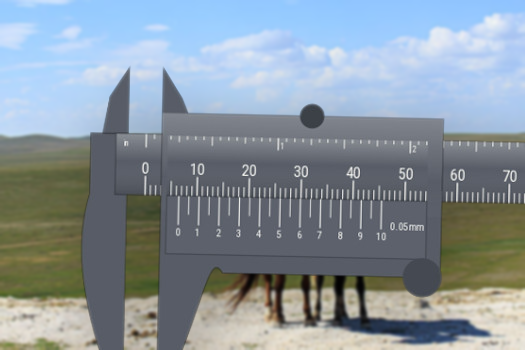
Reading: 6.5 mm
